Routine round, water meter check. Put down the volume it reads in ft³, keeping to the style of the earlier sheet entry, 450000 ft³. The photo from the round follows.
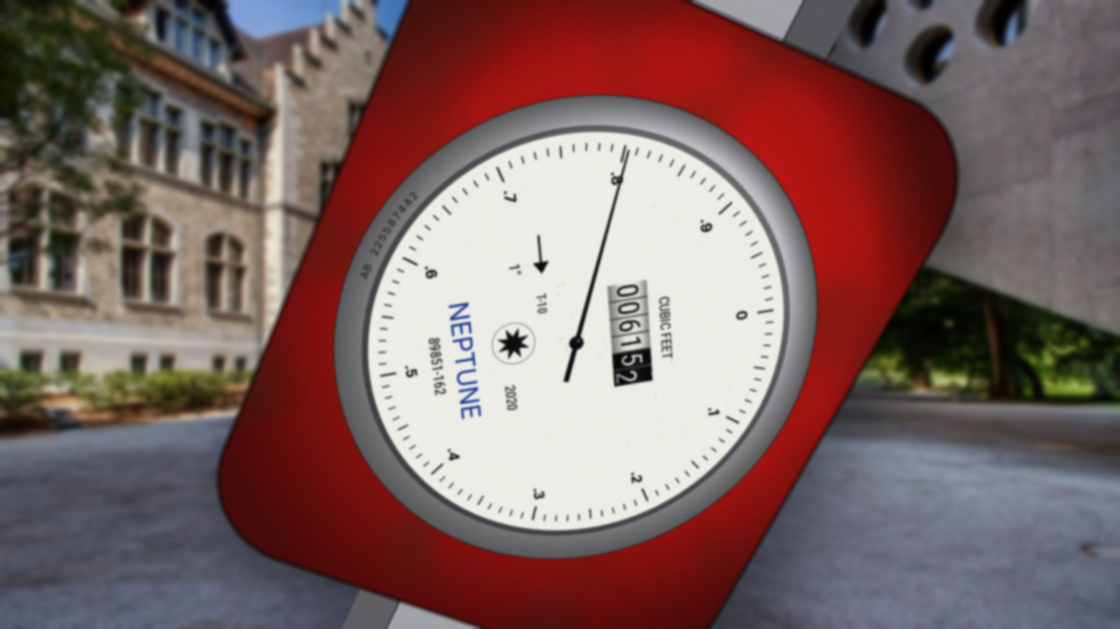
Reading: 6151.80 ft³
